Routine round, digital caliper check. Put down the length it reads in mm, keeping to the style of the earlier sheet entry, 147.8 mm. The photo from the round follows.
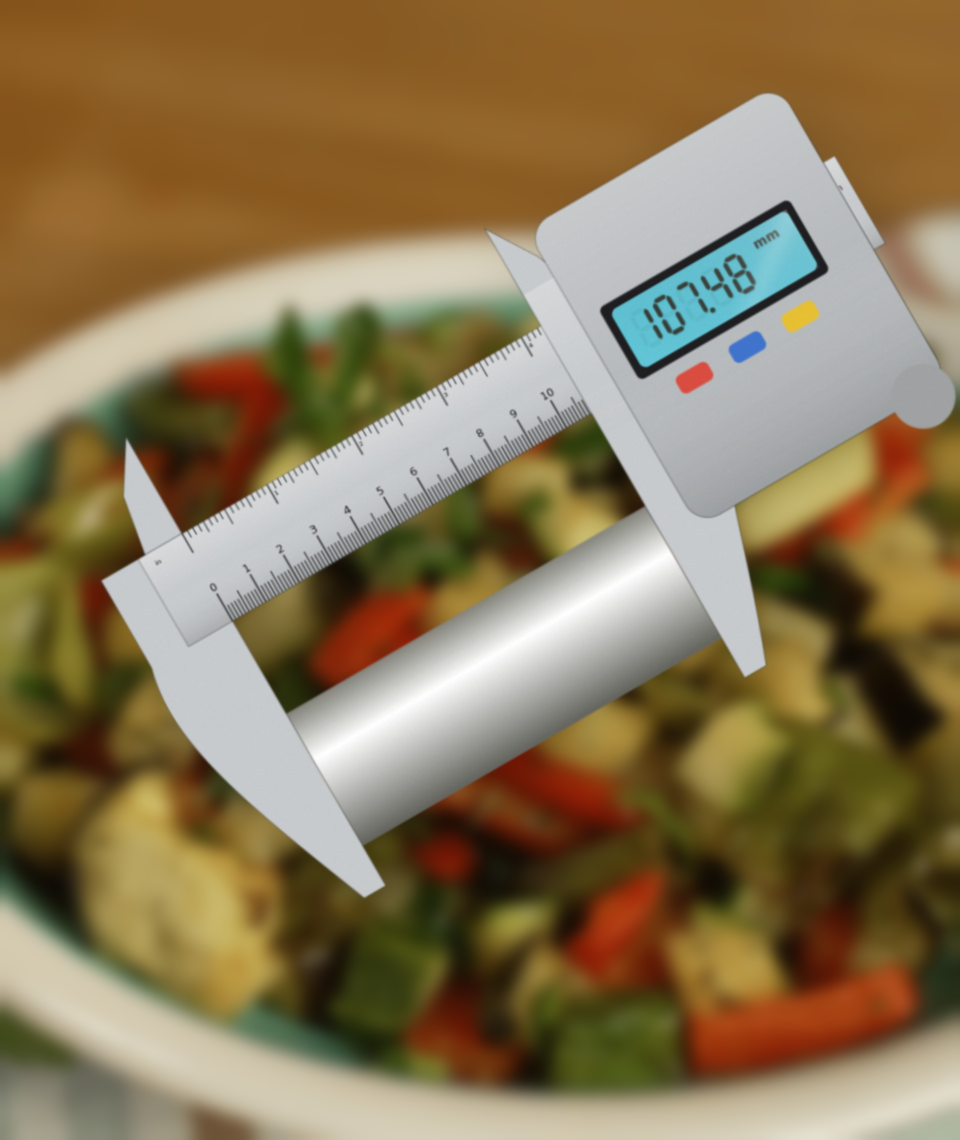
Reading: 107.48 mm
